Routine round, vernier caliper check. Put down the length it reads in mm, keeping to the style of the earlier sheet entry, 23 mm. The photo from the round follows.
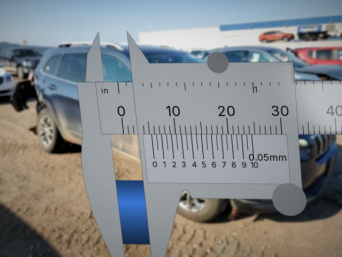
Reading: 5.4 mm
